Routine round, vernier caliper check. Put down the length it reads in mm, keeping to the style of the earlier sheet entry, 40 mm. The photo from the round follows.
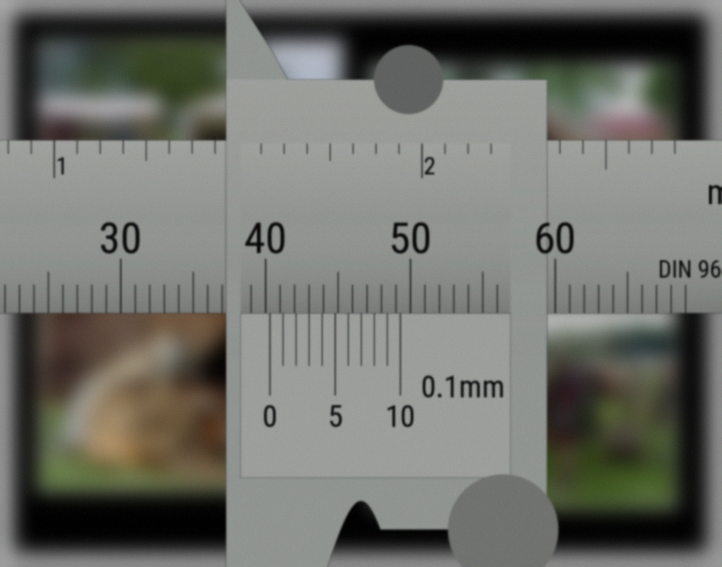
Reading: 40.3 mm
